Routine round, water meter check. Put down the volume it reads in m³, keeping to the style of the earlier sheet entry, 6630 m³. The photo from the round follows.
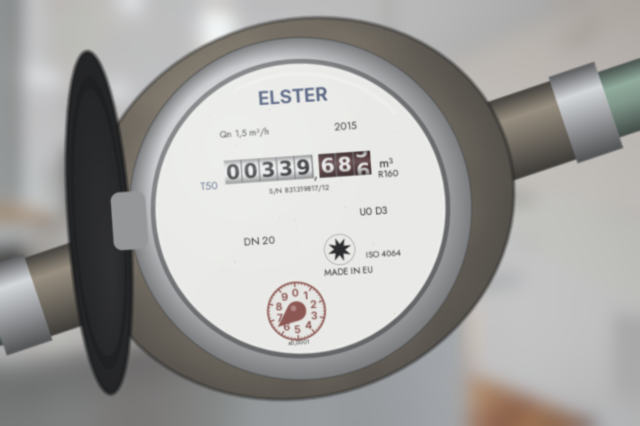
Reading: 339.6856 m³
